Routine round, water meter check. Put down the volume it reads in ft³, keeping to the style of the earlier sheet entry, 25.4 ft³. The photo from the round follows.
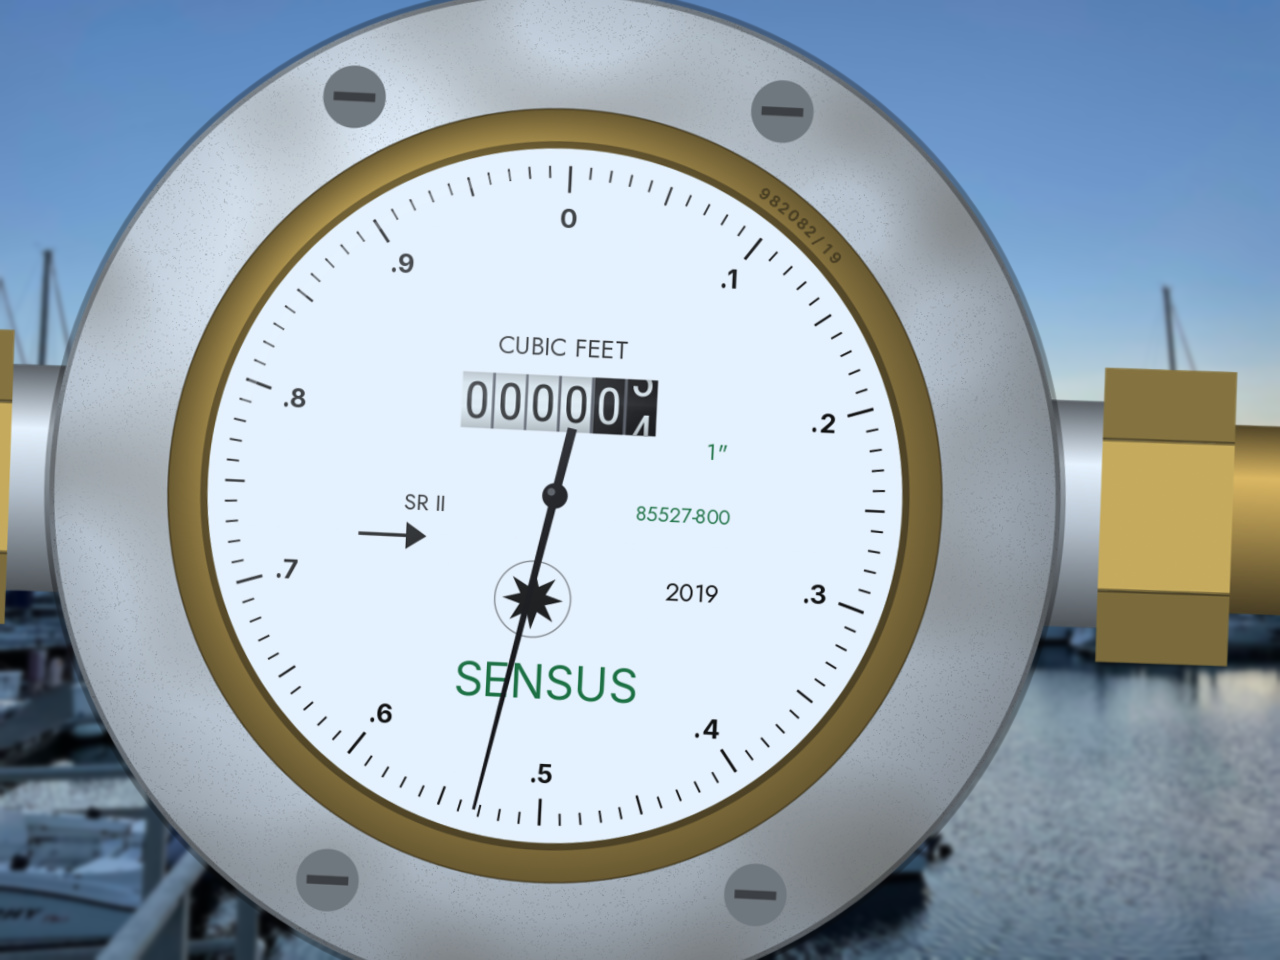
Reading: 3.53 ft³
